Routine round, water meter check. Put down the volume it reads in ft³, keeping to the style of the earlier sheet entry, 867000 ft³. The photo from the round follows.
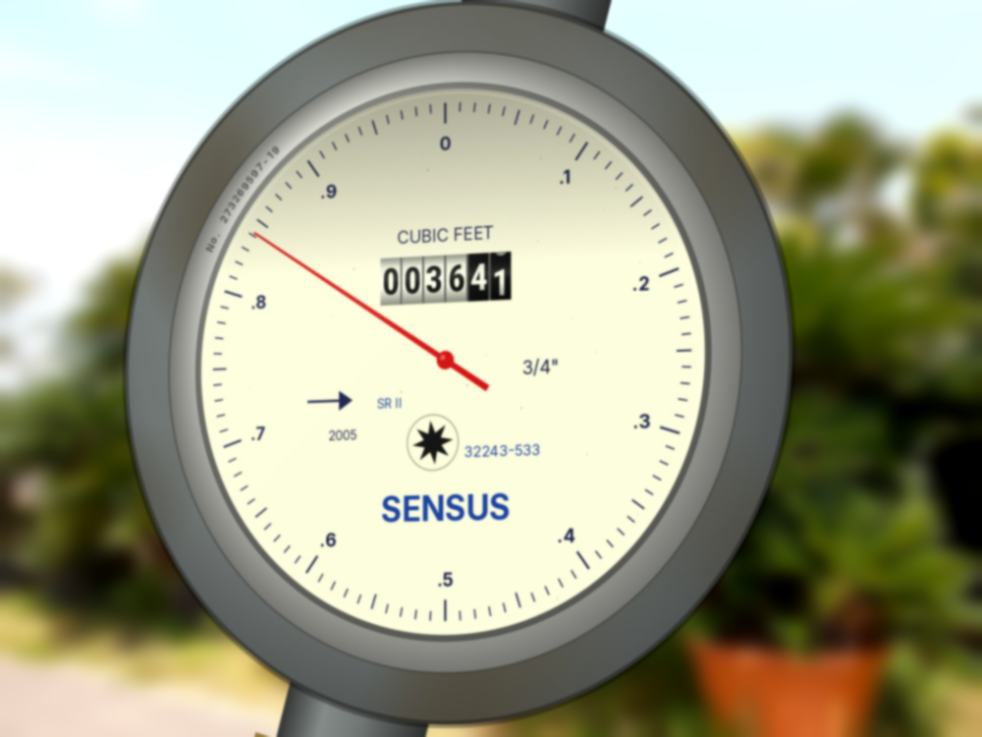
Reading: 3640.84 ft³
